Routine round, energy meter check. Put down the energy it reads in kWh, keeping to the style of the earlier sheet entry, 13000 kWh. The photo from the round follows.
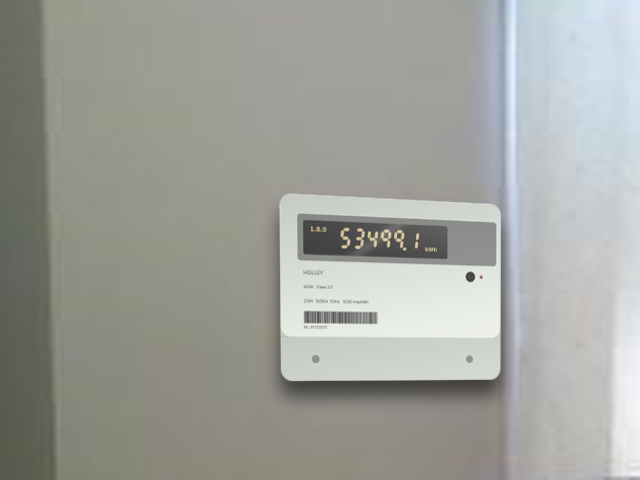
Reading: 53499.1 kWh
